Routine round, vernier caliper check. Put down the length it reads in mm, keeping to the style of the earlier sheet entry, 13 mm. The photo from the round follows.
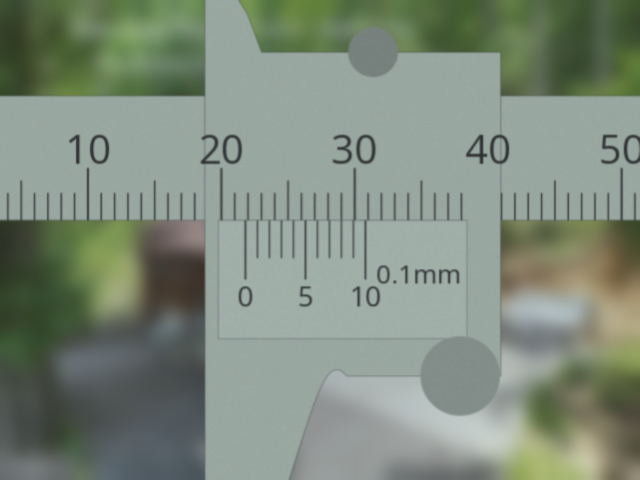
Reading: 21.8 mm
